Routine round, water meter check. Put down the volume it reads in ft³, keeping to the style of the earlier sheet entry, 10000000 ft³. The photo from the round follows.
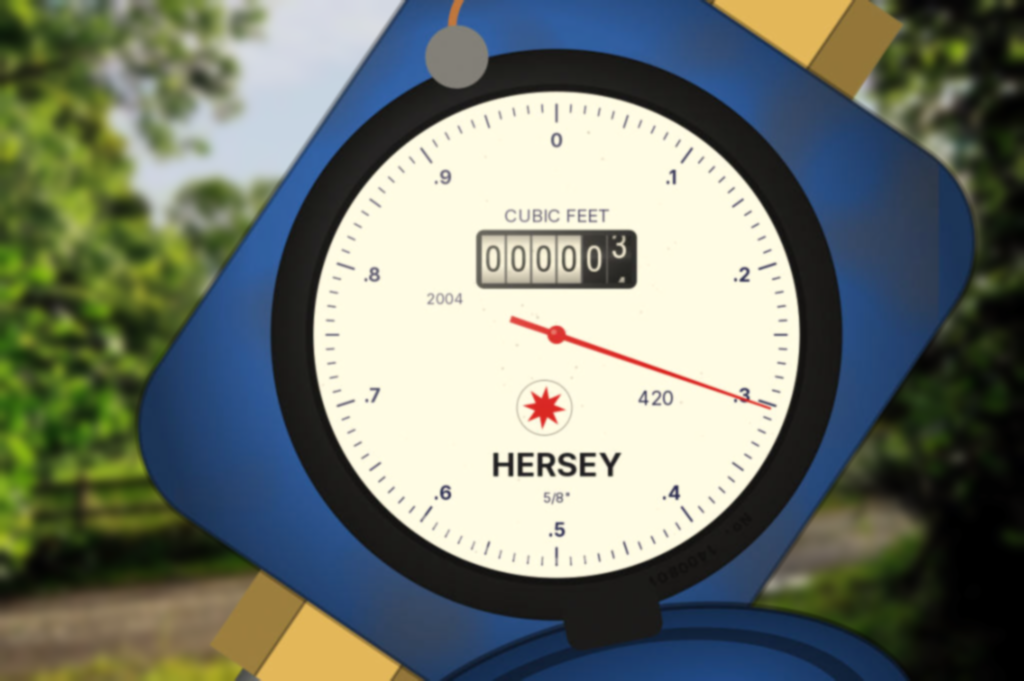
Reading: 3.30 ft³
